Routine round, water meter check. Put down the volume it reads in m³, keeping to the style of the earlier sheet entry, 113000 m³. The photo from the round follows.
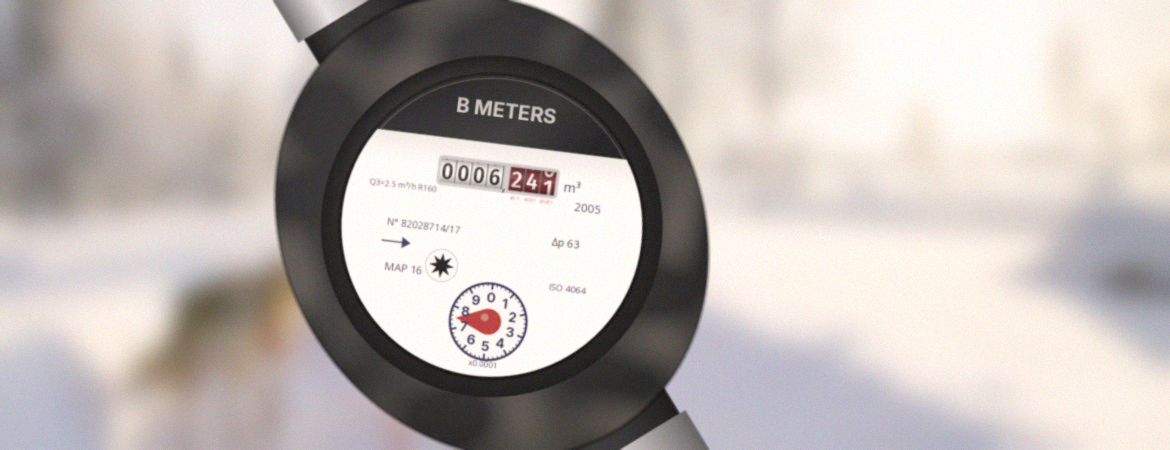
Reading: 6.2407 m³
